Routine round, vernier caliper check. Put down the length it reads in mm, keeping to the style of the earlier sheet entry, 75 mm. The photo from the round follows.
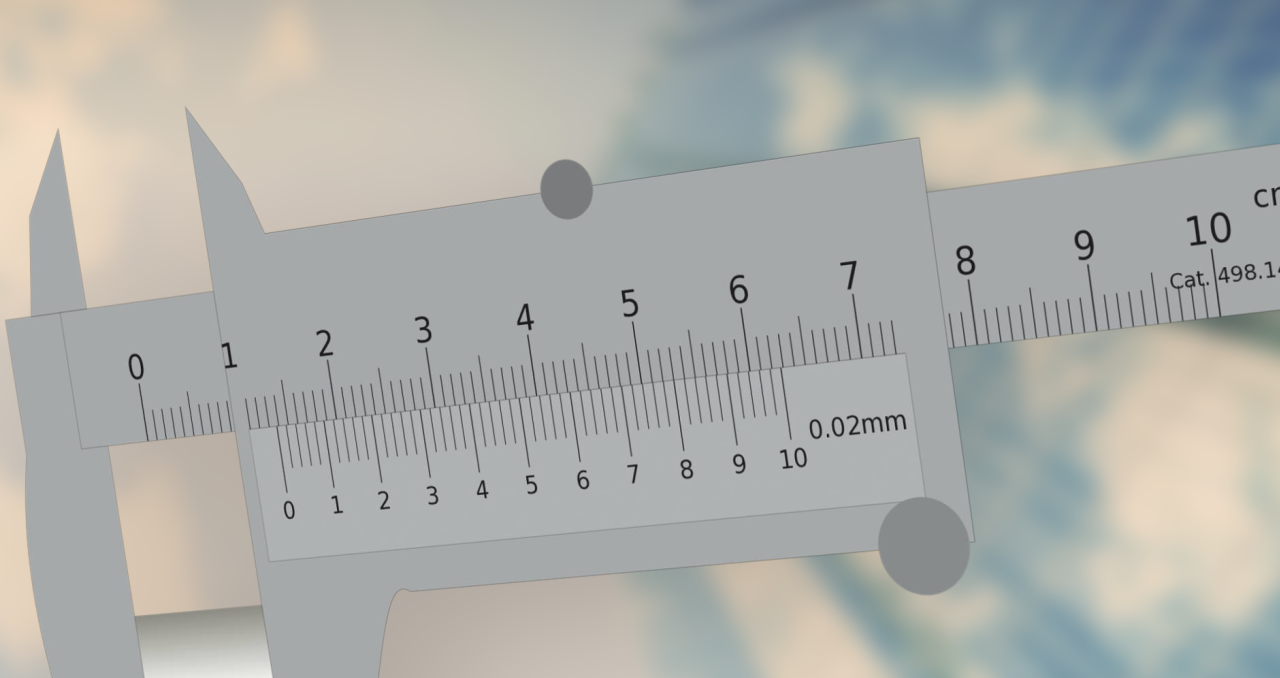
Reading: 13.8 mm
